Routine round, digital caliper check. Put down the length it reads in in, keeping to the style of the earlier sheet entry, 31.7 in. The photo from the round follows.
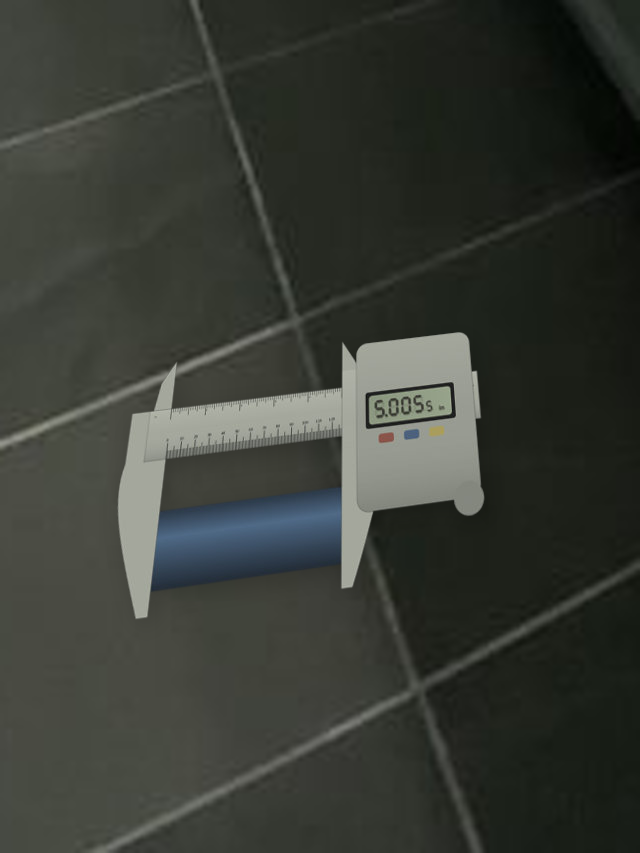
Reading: 5.0055 in
